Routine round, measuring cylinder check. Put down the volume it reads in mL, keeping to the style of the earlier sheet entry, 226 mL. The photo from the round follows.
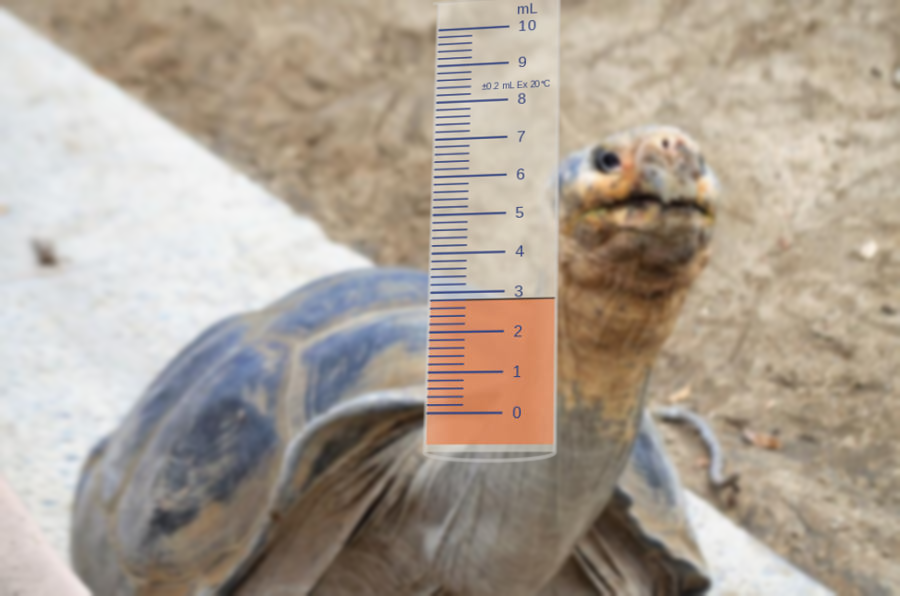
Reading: 2.8 mL
